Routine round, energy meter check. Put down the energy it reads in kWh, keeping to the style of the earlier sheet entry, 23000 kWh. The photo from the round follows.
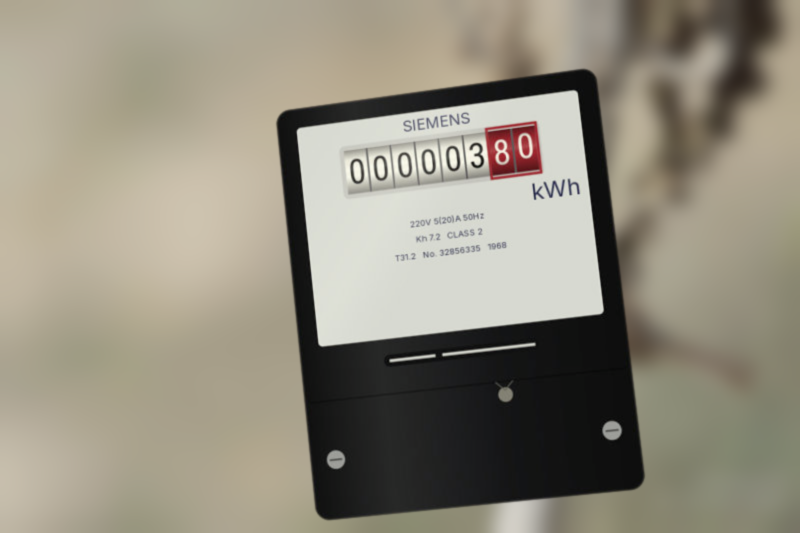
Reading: 3.80 kWh
